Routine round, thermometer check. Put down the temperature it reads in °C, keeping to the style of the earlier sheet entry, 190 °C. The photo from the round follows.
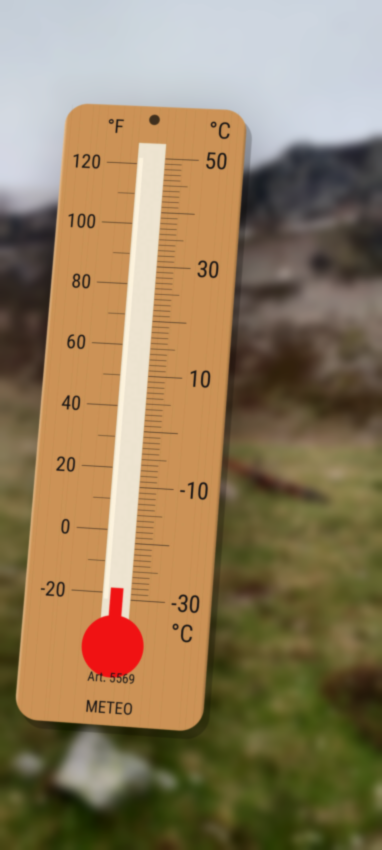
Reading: -28 °C
